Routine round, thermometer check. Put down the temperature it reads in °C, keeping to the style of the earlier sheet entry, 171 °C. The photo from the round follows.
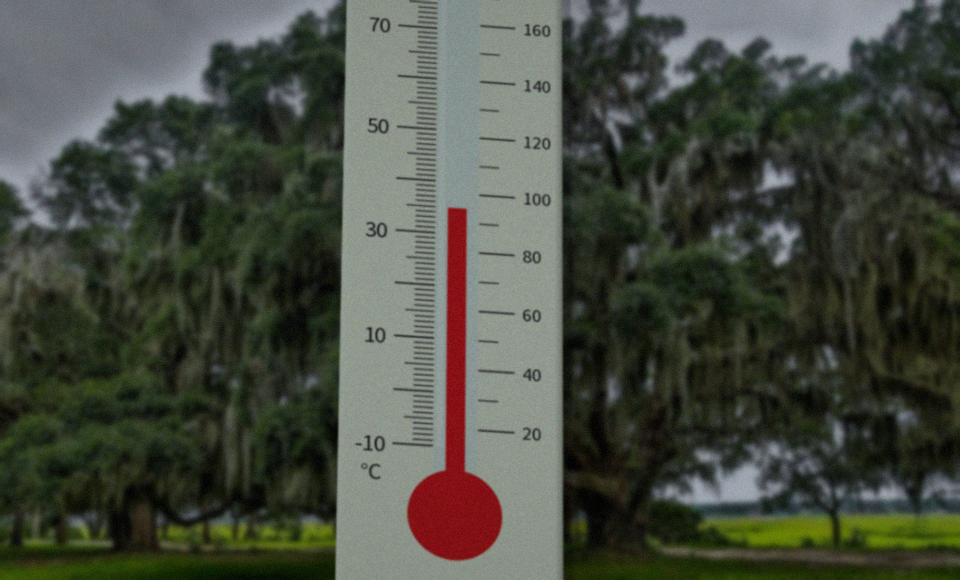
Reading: 35 °C
